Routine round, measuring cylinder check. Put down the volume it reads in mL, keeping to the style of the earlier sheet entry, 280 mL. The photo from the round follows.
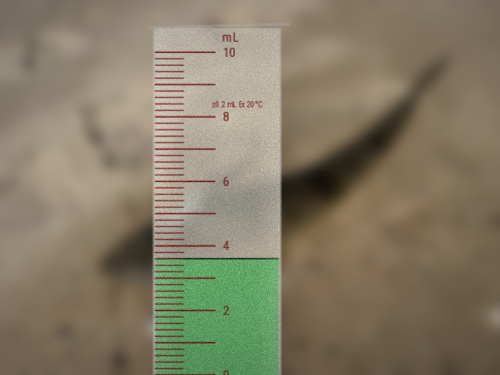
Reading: 3.6 mL
